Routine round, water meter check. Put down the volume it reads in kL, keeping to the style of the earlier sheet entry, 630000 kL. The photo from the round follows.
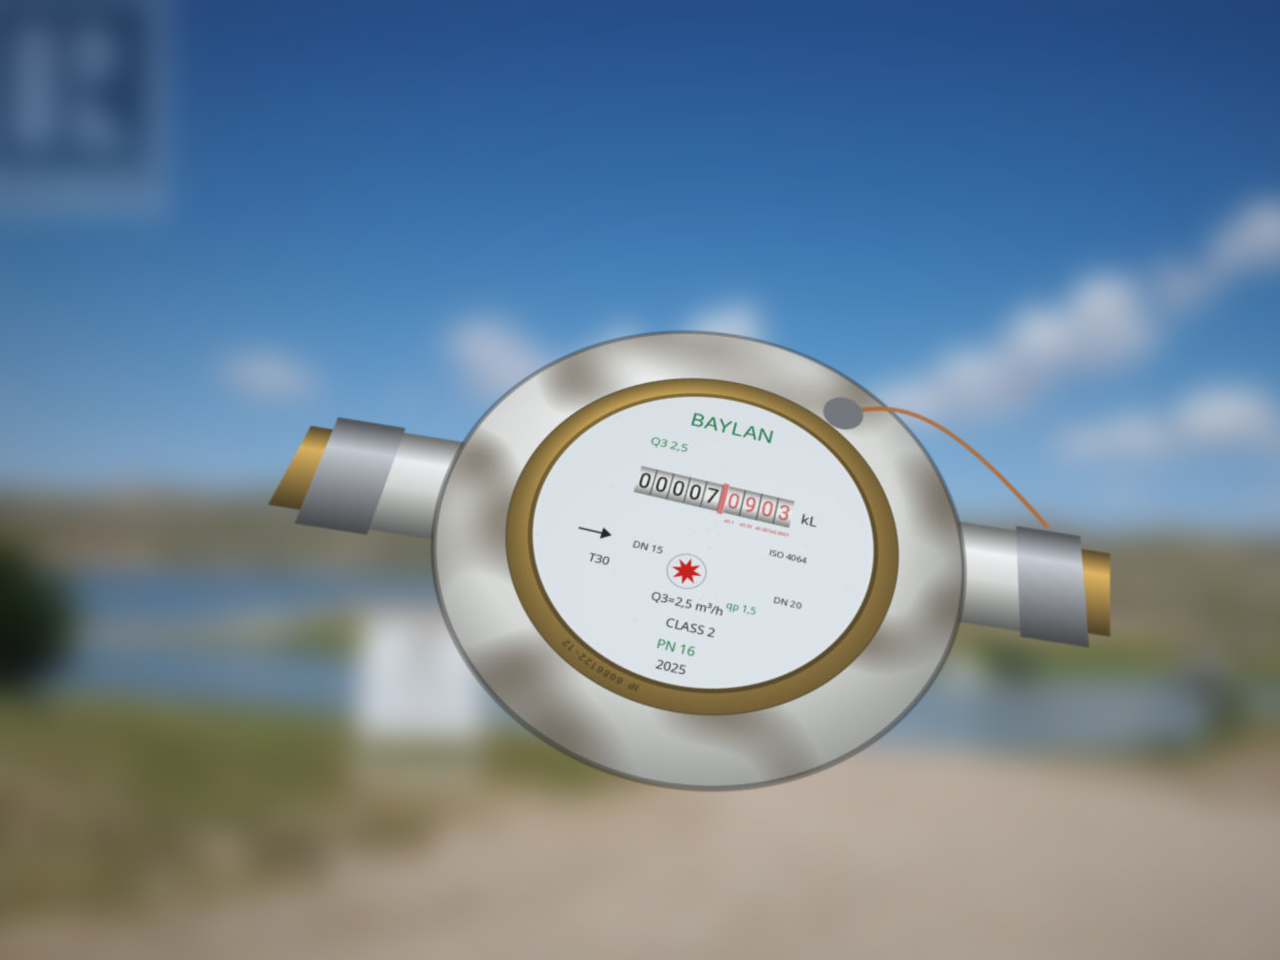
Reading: 7.0903 kL
